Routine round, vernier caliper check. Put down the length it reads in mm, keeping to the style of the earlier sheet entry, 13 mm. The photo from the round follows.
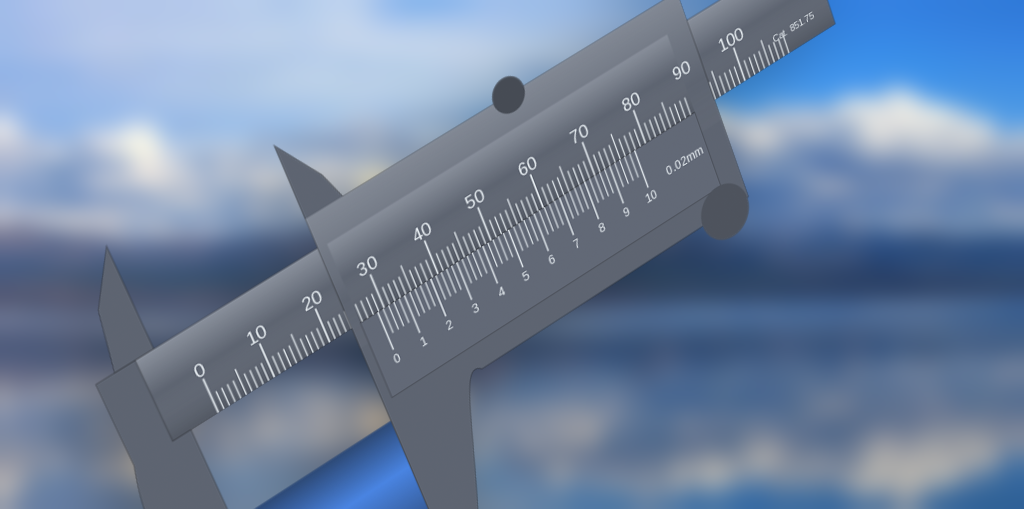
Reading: 28.8 mm
